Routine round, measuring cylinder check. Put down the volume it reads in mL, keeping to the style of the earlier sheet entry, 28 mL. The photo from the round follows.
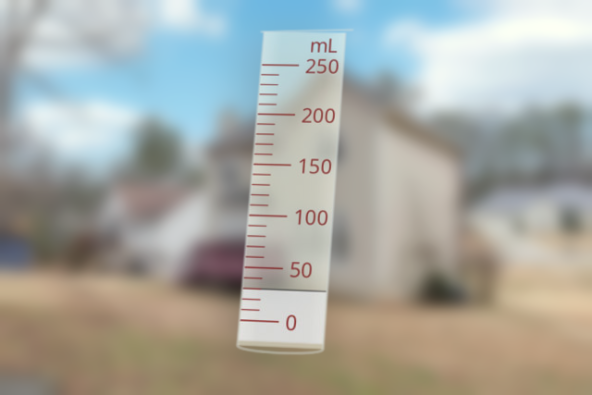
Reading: 30 mL
